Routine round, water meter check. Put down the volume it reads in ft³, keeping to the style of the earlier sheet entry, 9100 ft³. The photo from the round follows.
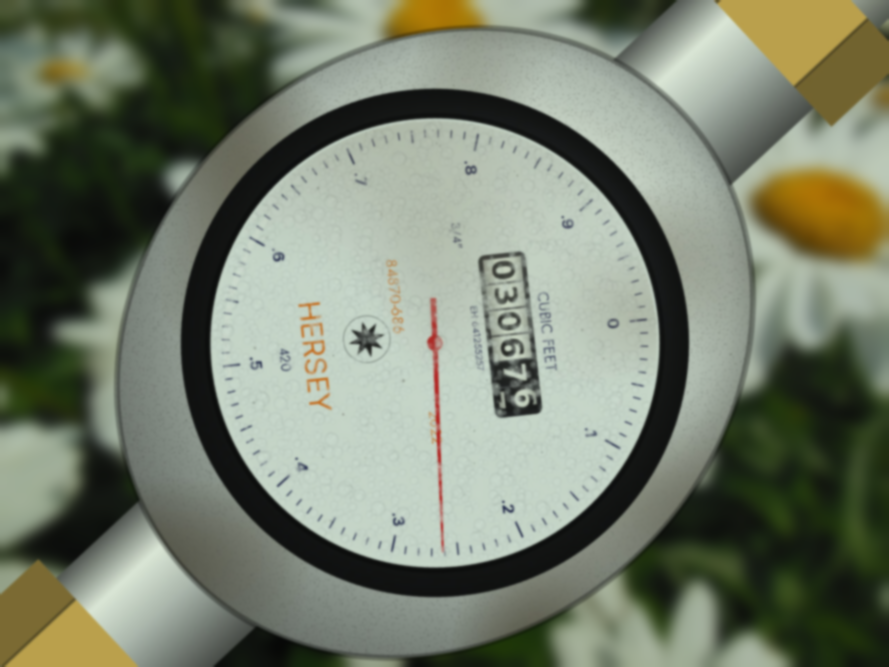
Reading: 30676.26 ft³
